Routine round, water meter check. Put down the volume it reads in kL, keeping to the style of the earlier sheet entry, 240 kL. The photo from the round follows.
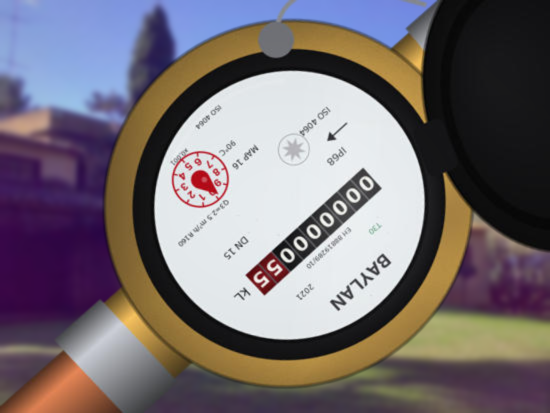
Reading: 0.549 kL
